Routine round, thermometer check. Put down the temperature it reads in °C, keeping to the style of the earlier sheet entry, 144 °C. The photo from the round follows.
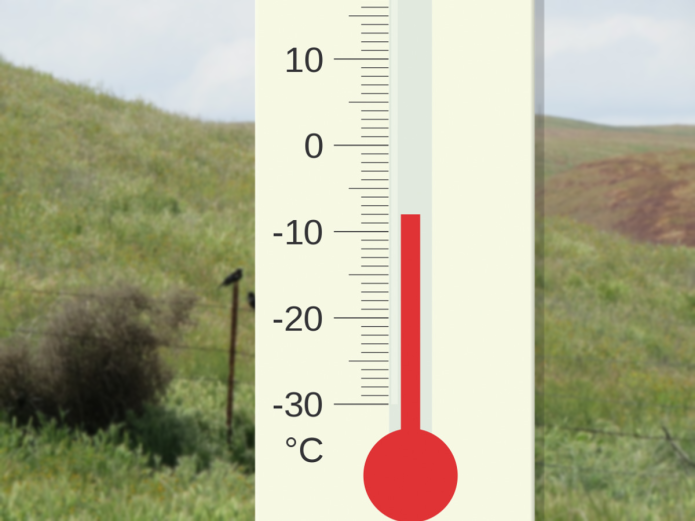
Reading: -8 °C
